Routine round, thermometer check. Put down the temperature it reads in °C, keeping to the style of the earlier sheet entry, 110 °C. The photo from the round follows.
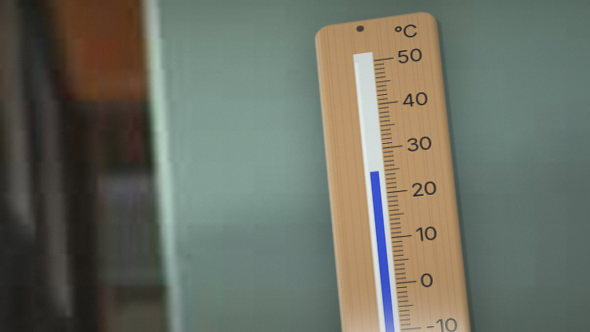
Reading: 25 °C
